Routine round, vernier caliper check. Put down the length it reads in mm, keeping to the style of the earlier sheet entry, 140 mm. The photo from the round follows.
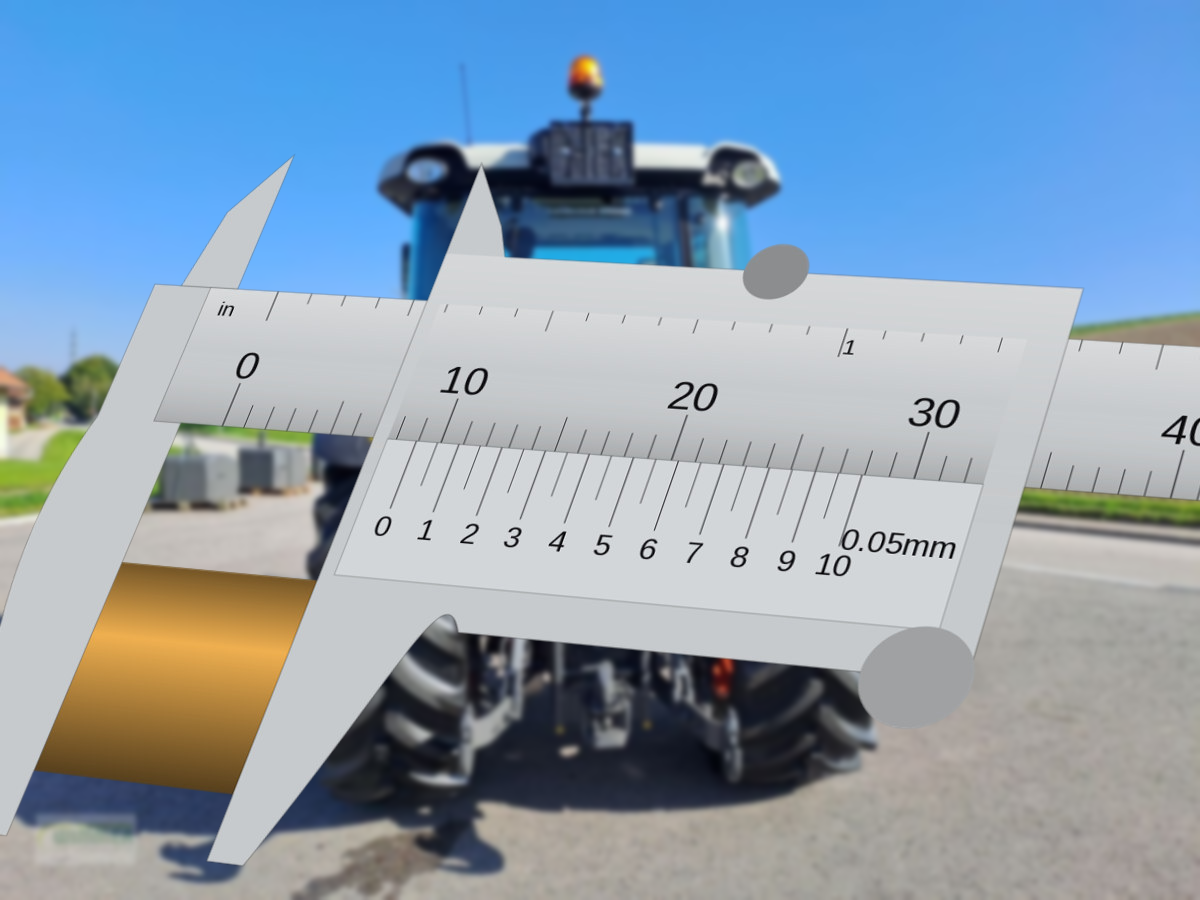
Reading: 8.9 mm
